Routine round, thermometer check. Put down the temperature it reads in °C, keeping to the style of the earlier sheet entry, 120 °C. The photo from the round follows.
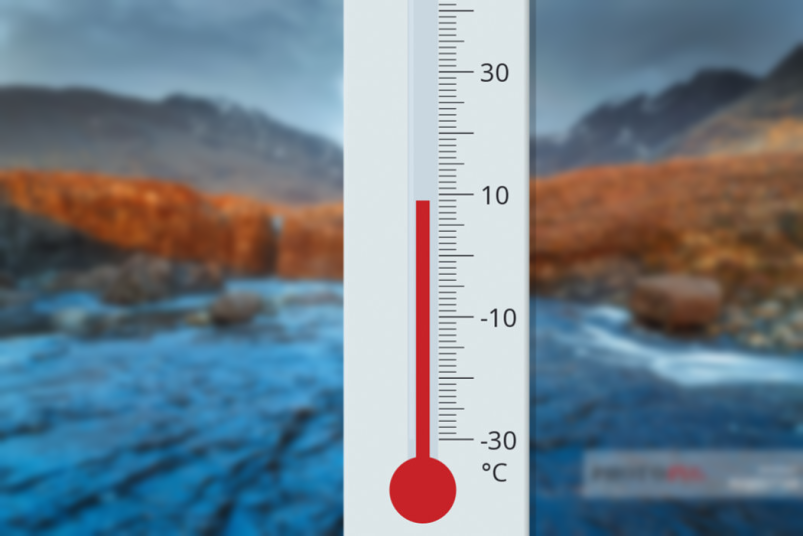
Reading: 9 °C
